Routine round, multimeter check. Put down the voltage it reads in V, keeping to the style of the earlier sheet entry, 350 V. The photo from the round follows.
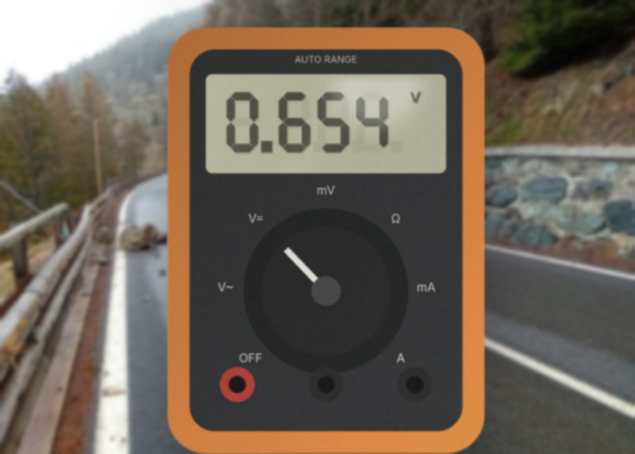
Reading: 0.654 V
